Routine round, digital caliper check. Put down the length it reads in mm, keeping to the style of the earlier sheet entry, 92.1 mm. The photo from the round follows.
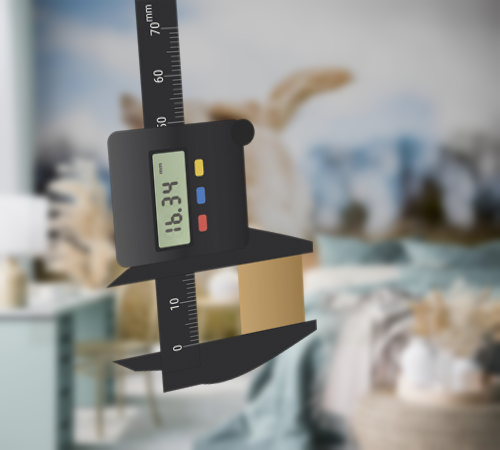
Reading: 16.34 mm
